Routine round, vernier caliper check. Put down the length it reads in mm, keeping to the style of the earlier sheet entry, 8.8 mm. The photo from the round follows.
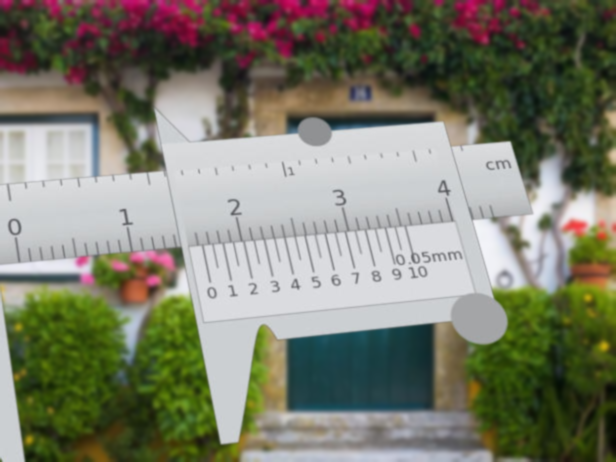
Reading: 16.4 mm
